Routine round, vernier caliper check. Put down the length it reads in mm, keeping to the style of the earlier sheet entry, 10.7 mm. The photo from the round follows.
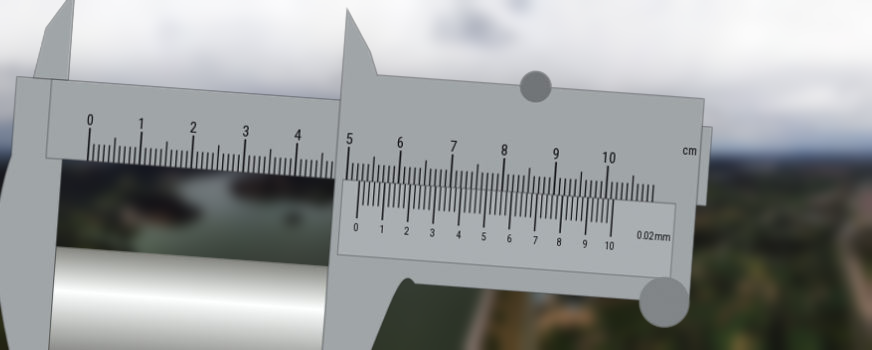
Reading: 52.5 mm
